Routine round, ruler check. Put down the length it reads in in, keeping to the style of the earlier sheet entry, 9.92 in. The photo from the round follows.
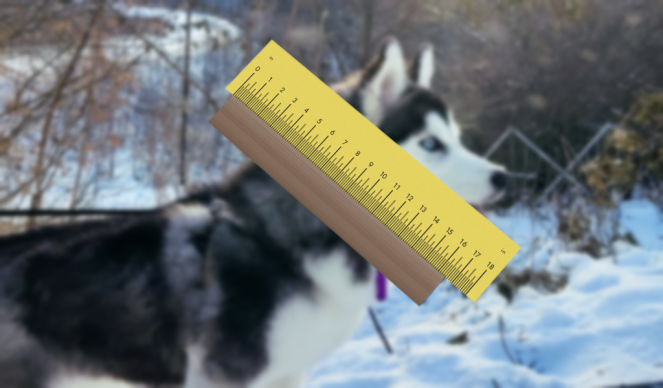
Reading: 16.5 in
